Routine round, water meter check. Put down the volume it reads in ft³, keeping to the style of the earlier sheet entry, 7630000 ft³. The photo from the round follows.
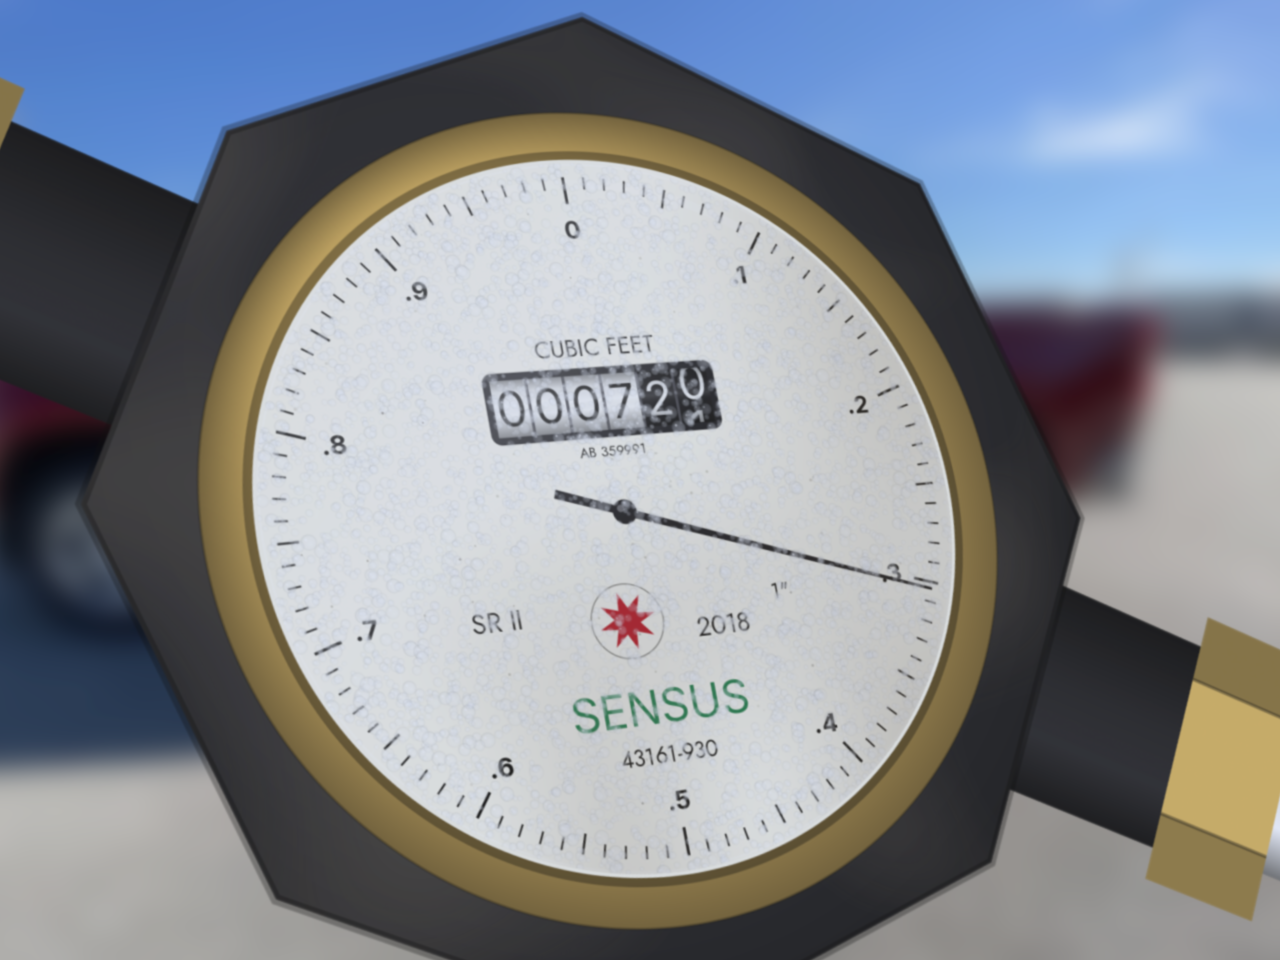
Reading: 720.30 ft³
